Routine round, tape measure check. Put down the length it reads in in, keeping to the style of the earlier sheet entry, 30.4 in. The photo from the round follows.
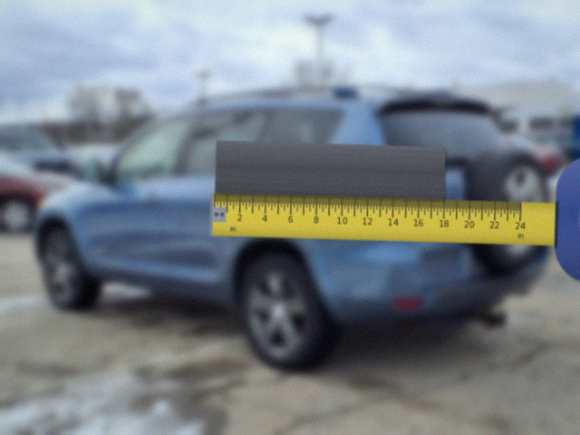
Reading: 18 in
